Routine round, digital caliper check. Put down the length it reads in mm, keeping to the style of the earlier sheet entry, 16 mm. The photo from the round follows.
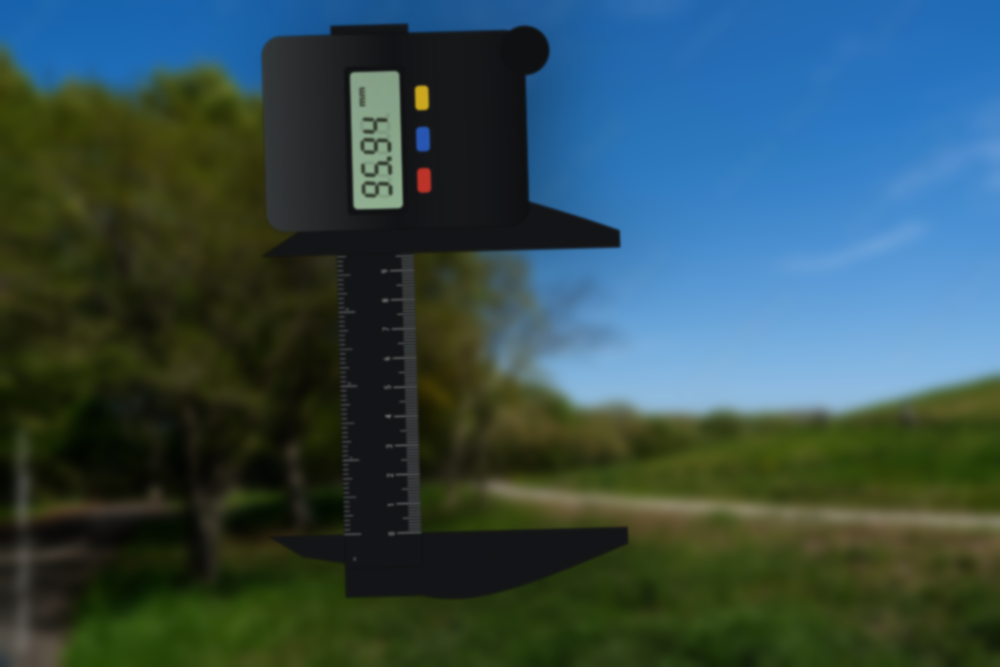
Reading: 95.94 mm
